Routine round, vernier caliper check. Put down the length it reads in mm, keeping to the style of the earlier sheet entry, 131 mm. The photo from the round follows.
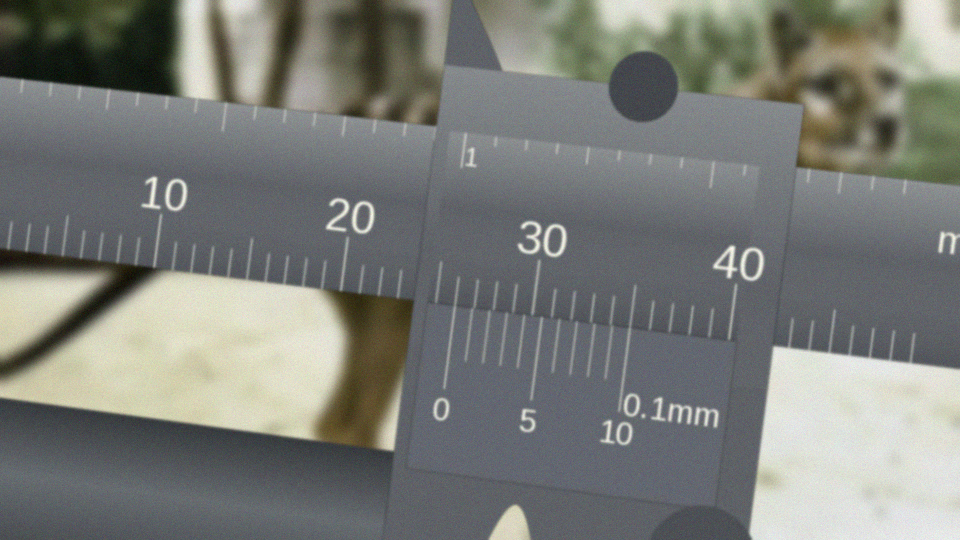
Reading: 26.0 mm
